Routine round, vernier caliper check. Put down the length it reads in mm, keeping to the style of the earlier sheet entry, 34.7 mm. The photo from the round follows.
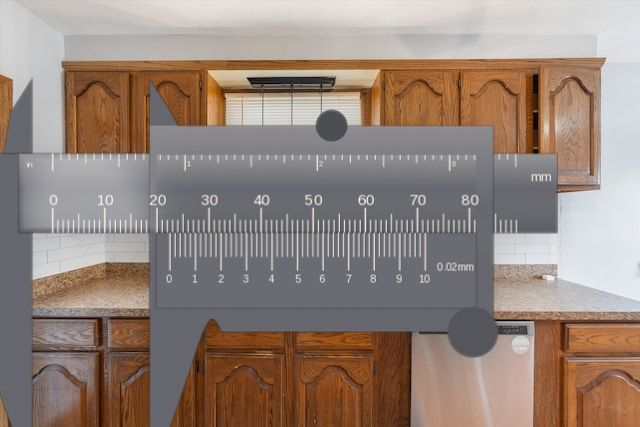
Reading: 22.5 mm
